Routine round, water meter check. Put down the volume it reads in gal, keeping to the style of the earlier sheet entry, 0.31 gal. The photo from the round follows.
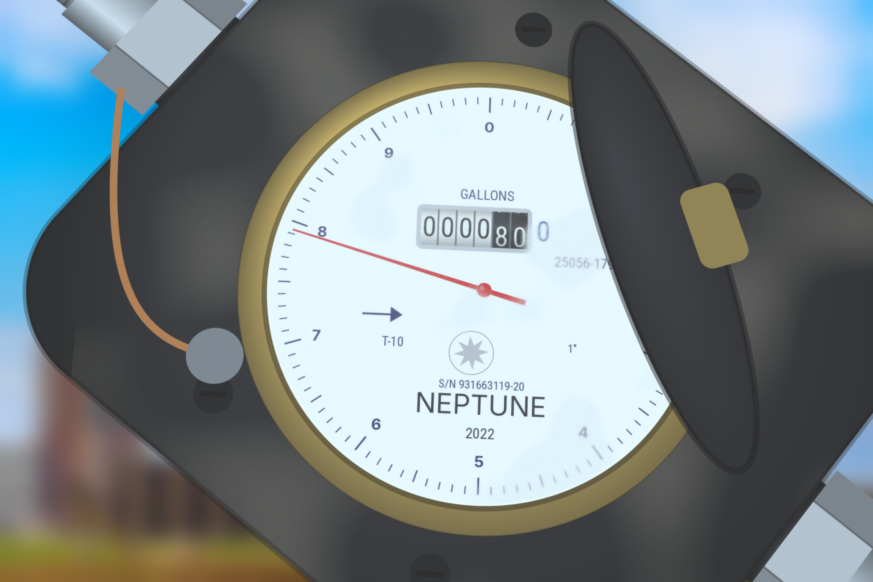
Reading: 797.9 gal
